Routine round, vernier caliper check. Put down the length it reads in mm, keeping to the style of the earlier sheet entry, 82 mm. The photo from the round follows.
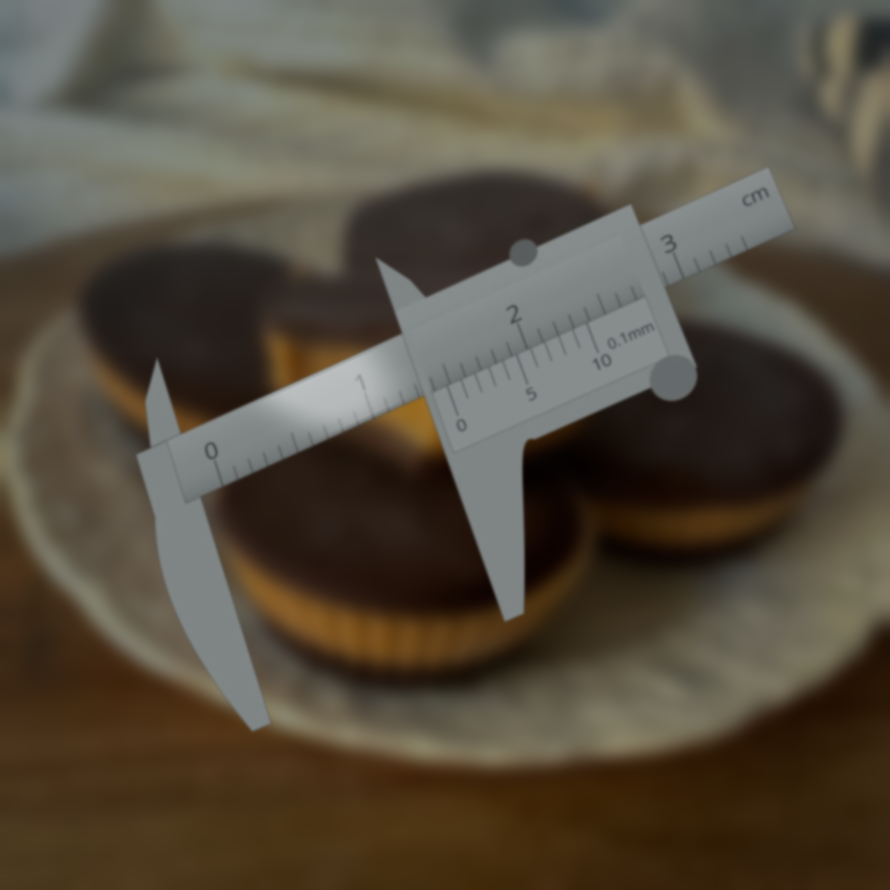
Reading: 14.8 mm
